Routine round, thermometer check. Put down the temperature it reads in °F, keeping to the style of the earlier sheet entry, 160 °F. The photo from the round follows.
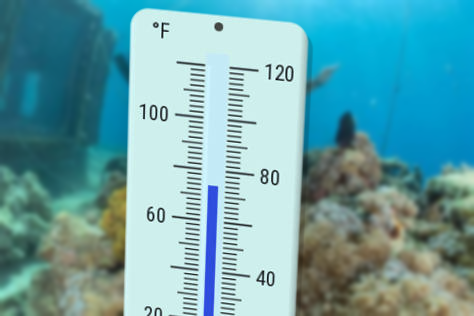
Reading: 74 °F
